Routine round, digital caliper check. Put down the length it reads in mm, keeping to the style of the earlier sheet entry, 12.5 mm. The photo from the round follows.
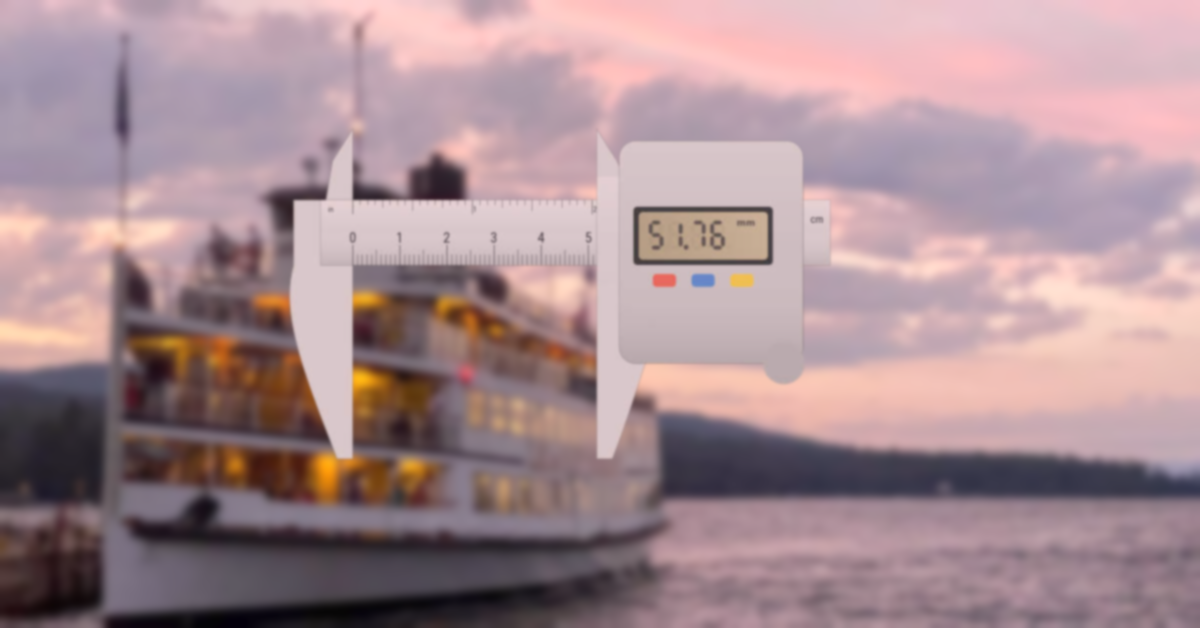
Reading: 51.76 mm
